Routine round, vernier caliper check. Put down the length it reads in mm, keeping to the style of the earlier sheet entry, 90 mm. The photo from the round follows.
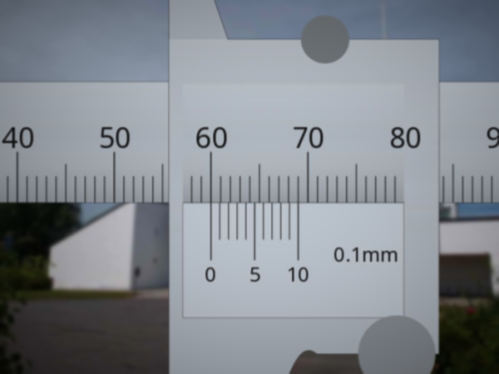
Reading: 60.0 mm
